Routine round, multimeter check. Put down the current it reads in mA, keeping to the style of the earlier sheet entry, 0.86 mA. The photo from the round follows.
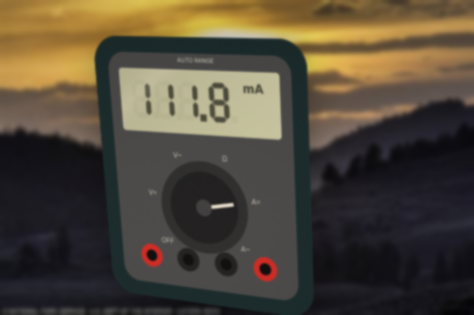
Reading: 111.8 mA
